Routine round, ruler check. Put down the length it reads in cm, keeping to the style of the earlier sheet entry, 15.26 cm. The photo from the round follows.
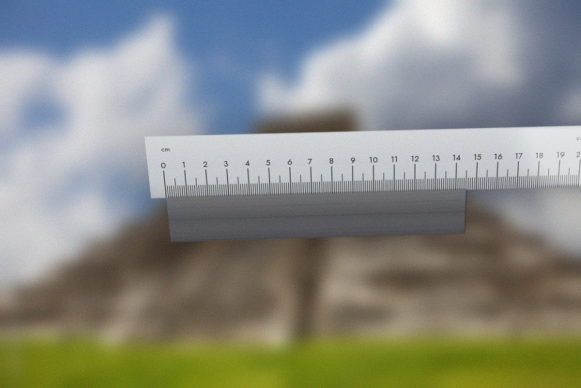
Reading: 14.5 cm
